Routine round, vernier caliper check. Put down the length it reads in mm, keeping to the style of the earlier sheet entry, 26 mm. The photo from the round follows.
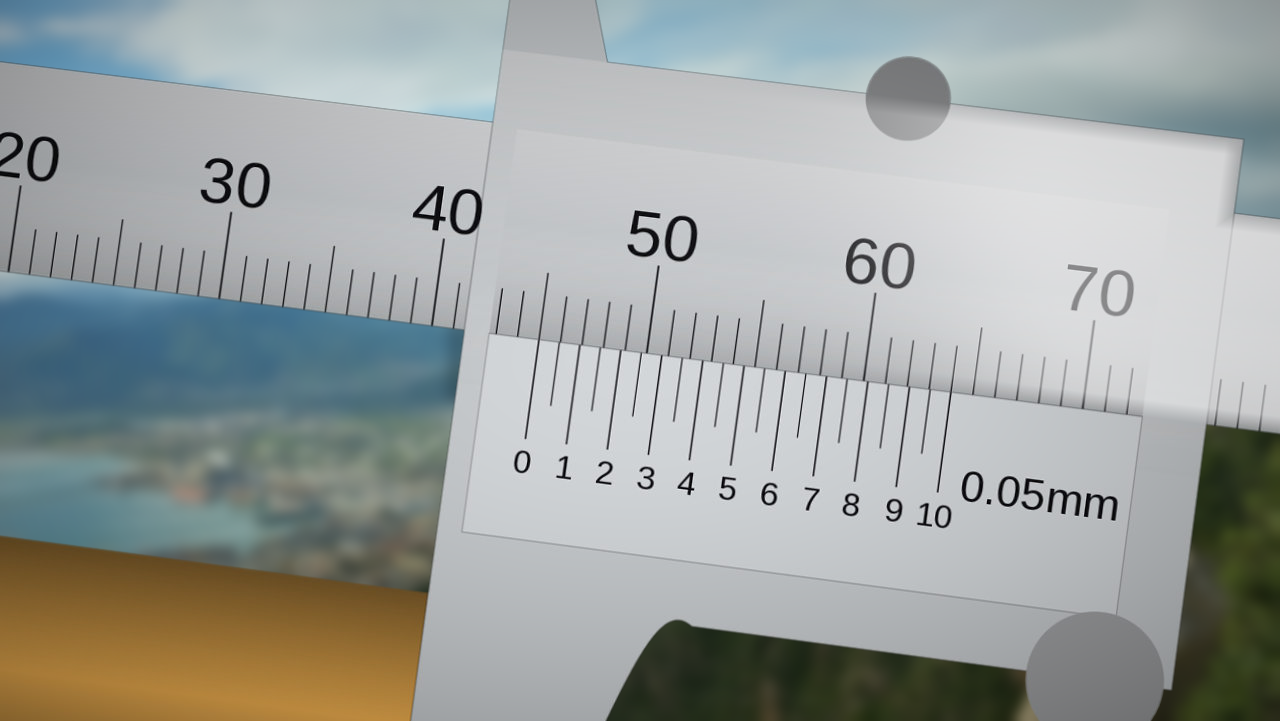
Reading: 45.0 mm
